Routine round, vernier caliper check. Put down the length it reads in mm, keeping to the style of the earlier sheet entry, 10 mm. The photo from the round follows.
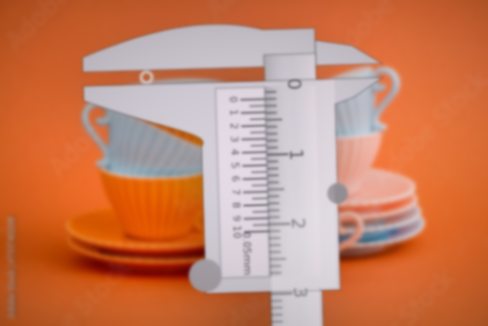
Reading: 2.0 mm
